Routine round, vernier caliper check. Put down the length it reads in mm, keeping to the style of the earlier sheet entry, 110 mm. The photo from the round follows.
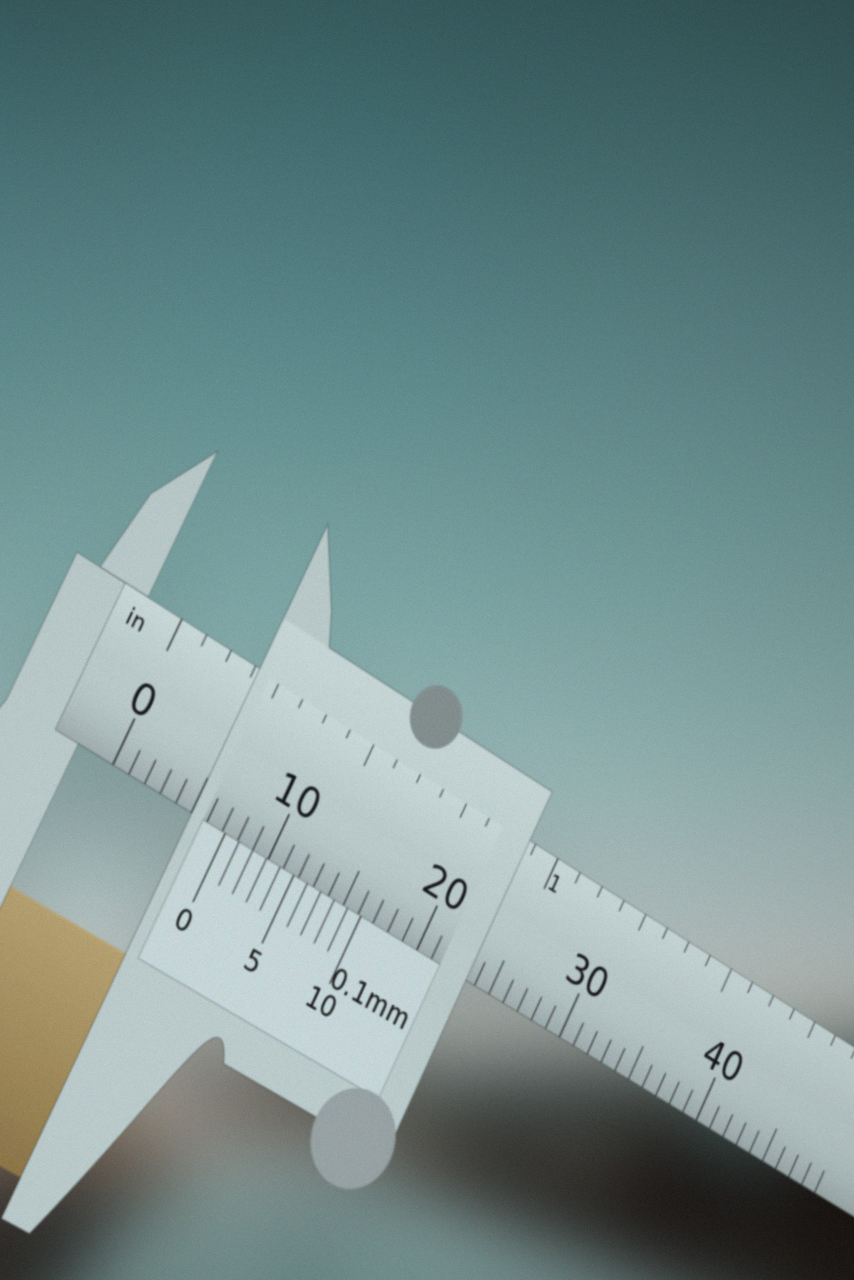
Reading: 7.2 mm
